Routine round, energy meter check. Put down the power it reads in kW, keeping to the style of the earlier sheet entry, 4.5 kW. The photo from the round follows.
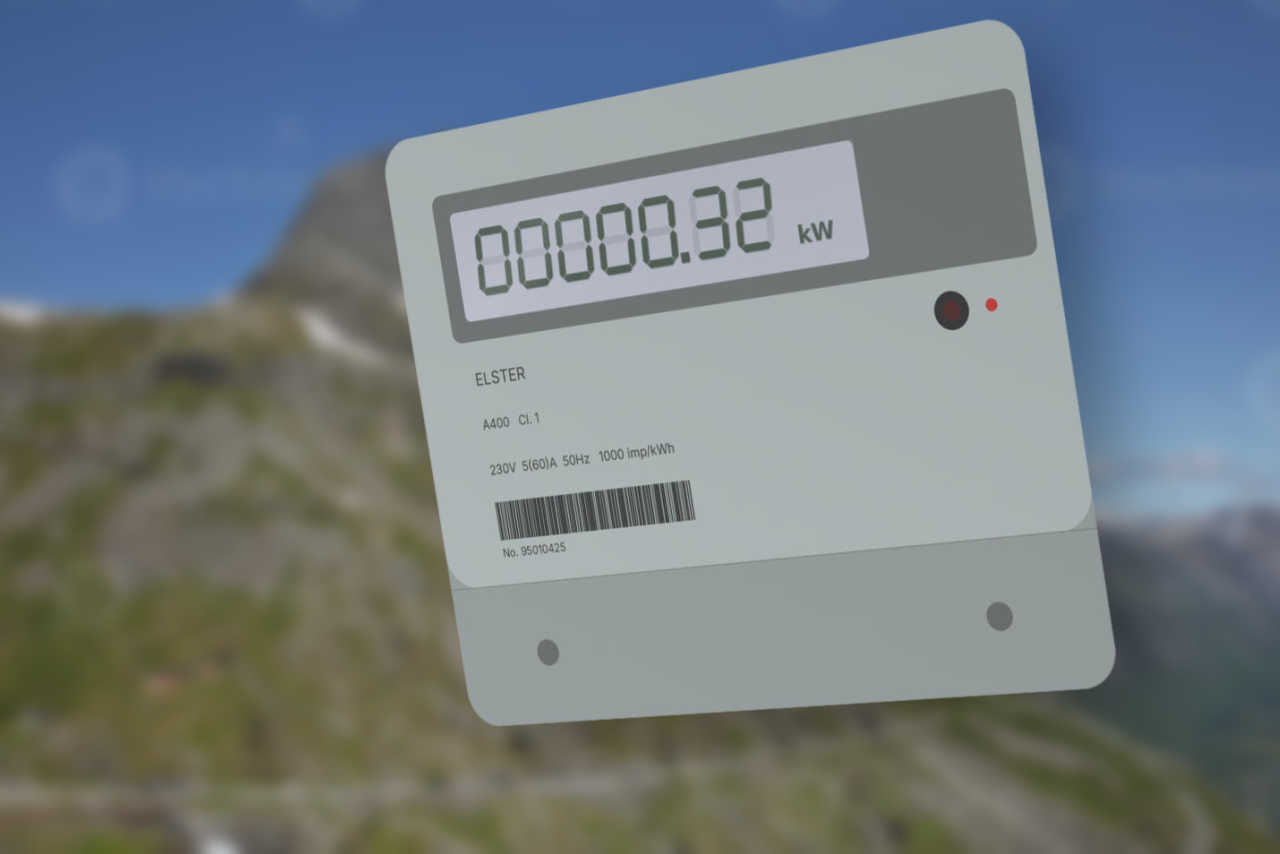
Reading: 0.32 kW
